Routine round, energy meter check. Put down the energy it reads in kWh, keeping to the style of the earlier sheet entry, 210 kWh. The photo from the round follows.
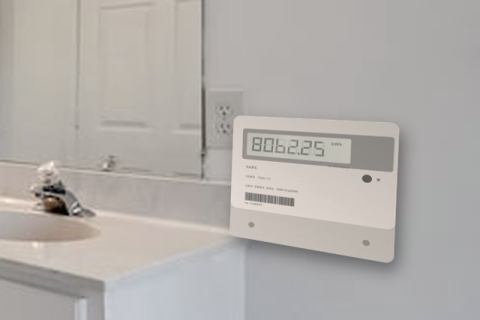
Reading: 8062.25 kWh
